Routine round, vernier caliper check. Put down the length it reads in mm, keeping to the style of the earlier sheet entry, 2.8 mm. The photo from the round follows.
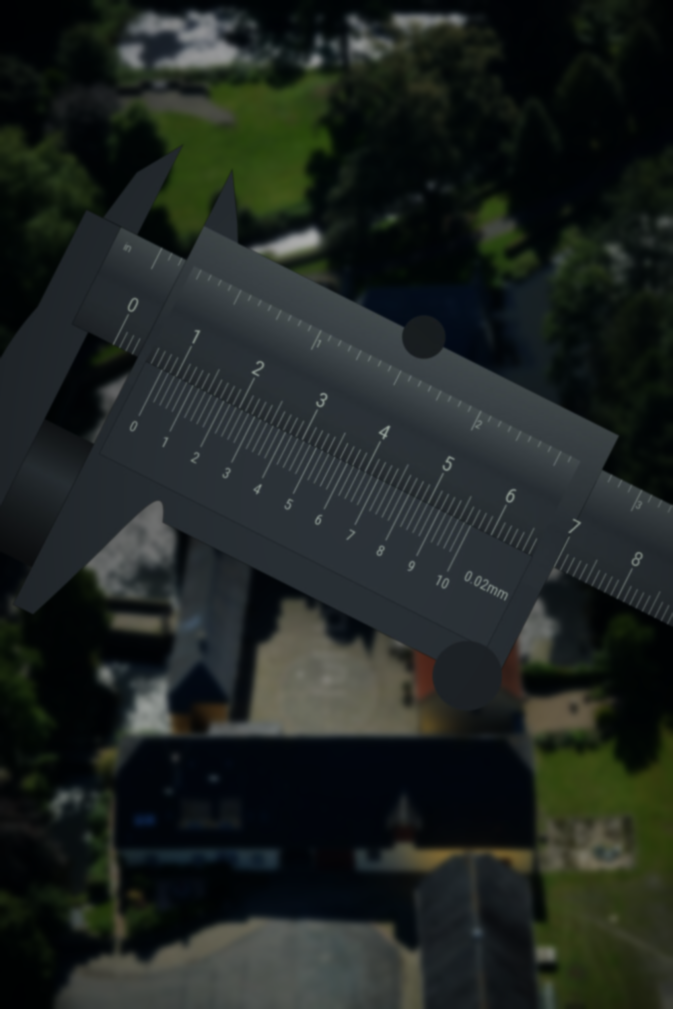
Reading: 7.8 mm
